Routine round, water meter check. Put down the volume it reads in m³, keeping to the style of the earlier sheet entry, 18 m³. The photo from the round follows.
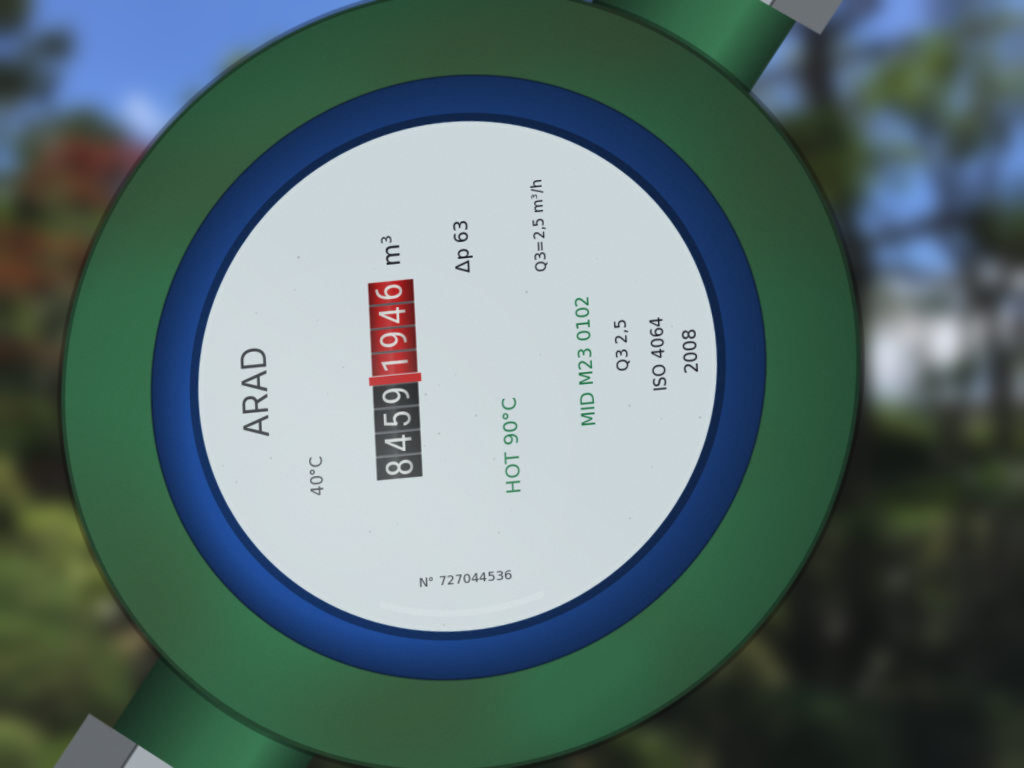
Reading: 8459.1946 m³
